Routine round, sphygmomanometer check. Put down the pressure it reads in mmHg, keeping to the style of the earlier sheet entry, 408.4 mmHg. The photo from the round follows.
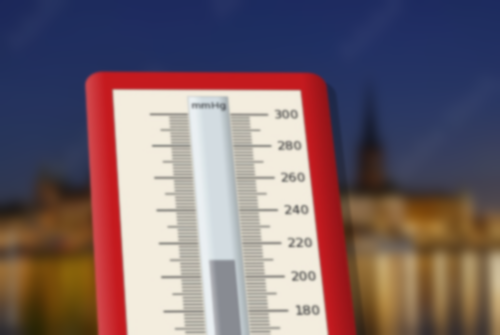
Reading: 210 mmHg
